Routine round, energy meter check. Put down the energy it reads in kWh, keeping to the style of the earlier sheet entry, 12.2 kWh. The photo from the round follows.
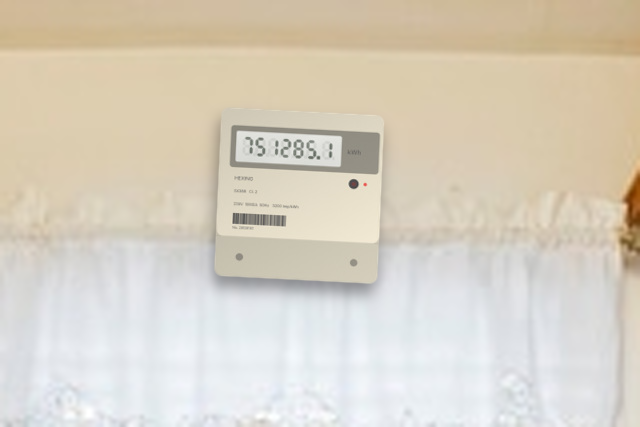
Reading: 751285.1 kWh
